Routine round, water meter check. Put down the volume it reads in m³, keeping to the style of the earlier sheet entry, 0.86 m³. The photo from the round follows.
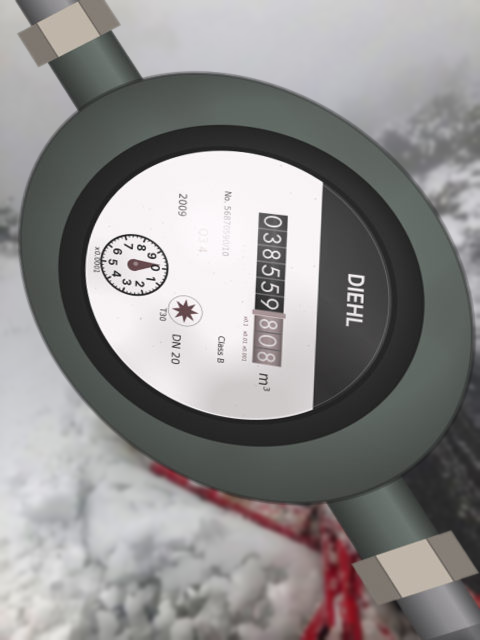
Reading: 38559.8079 m³
